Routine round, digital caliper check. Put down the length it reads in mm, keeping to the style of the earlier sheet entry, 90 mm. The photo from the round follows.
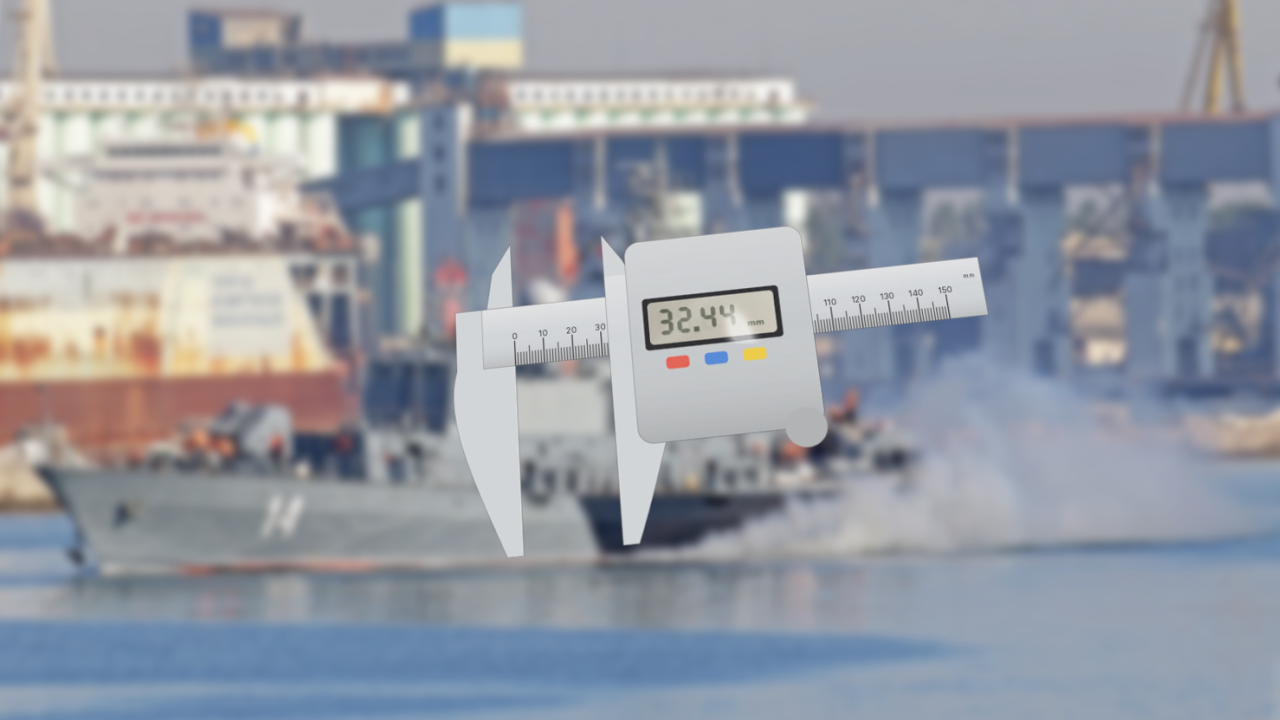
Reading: 32.44 mm
